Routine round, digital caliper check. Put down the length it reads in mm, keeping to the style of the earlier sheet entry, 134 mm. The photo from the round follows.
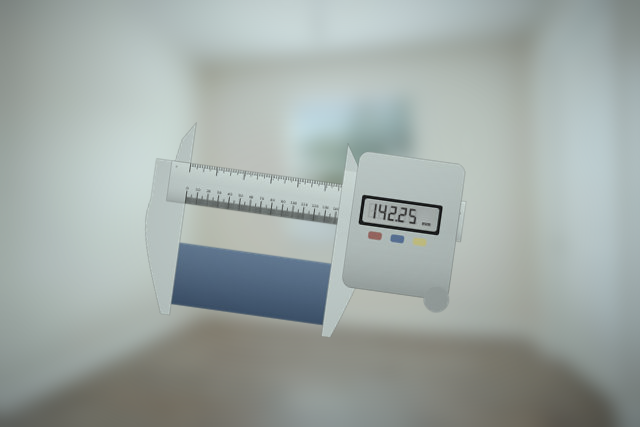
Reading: 142.25 mm
